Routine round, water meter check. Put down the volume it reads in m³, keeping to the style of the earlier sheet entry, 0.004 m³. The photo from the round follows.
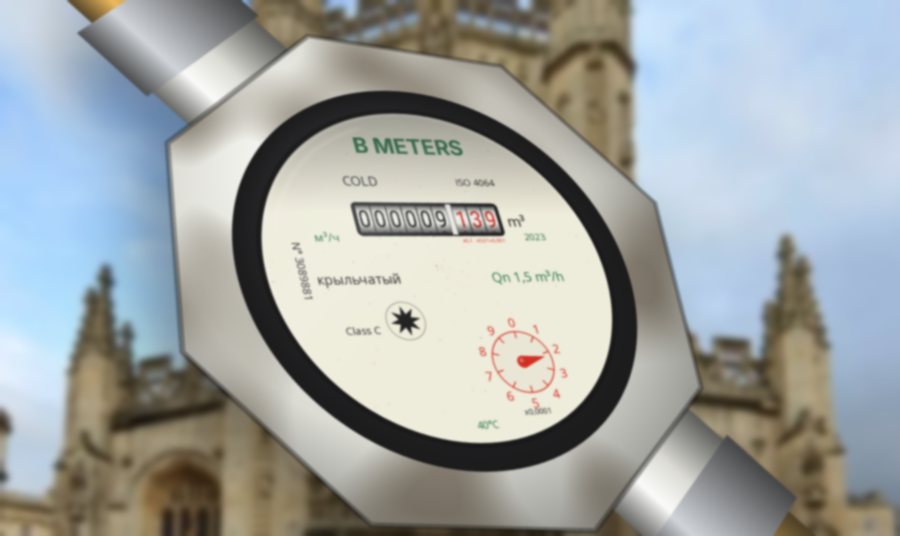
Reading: 9.1392 m³
